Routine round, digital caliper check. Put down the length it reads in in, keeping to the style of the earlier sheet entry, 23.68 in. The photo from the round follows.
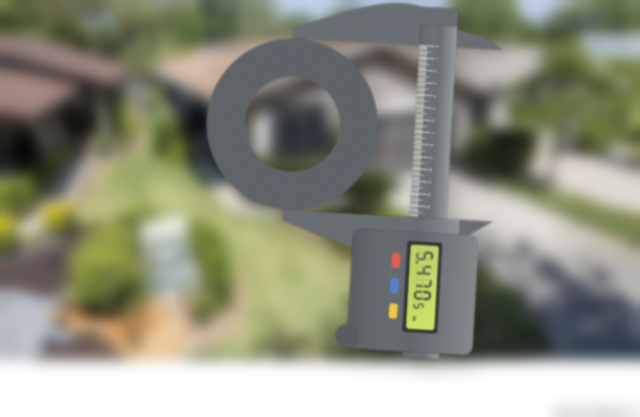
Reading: 5.4705 in
